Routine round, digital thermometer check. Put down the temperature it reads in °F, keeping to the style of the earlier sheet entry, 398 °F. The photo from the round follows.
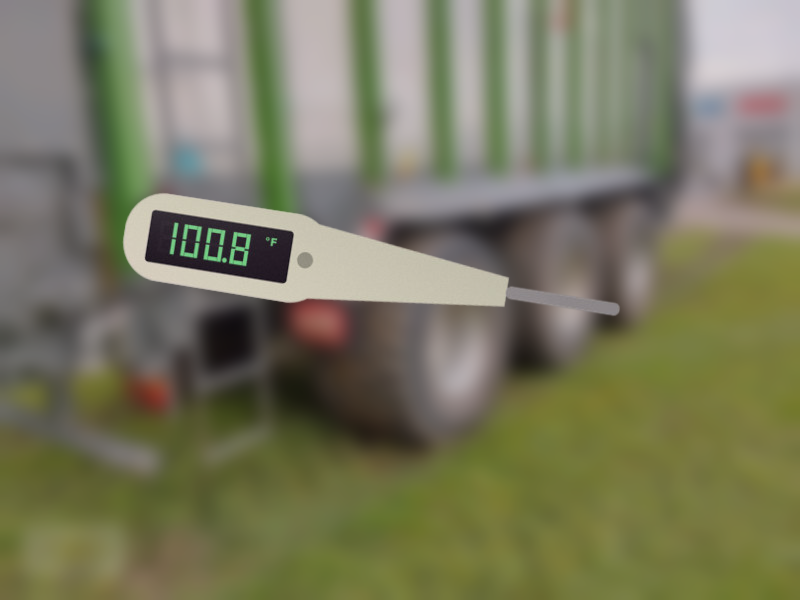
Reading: 100.8 °F
